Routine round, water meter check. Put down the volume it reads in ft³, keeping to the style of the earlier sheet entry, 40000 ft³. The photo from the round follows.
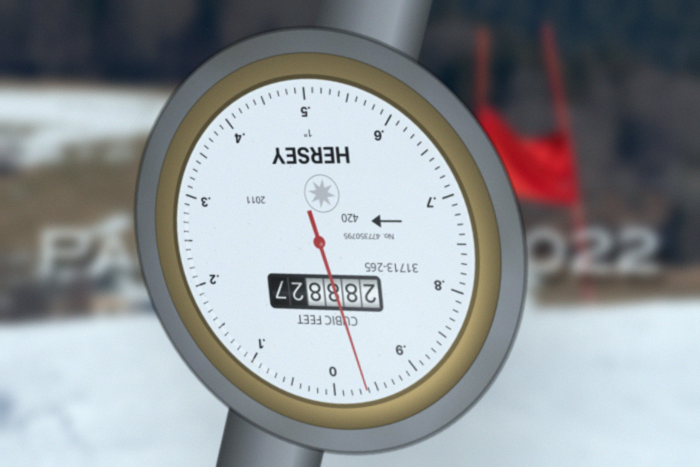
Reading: 288826.96 ft³
